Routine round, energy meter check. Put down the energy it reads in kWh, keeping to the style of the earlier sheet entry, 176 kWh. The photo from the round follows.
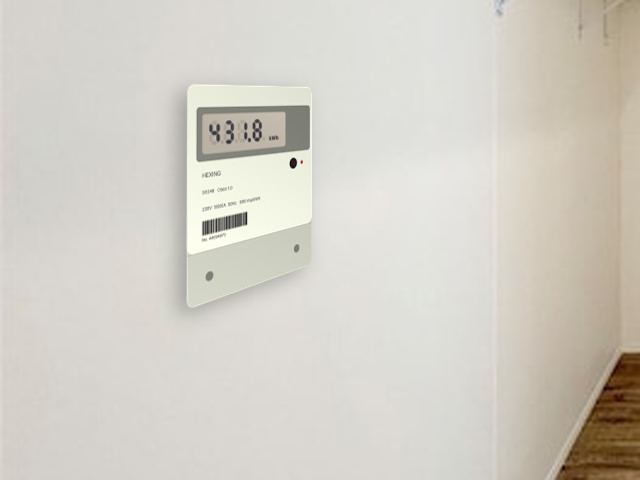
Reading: 431.8 kWh
